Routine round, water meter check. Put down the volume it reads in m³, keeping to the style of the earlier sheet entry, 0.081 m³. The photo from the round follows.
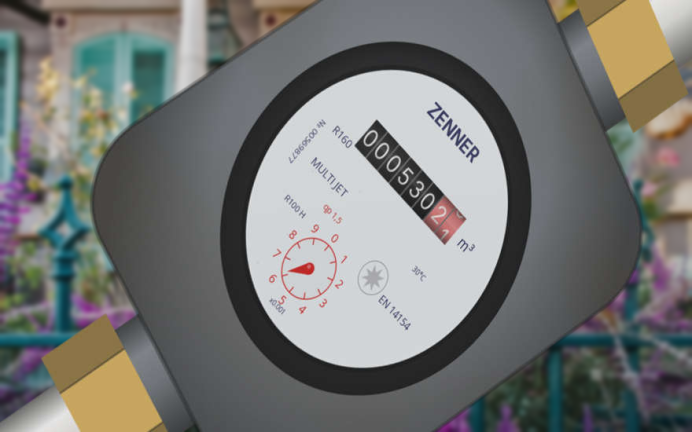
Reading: 530.206 m³
